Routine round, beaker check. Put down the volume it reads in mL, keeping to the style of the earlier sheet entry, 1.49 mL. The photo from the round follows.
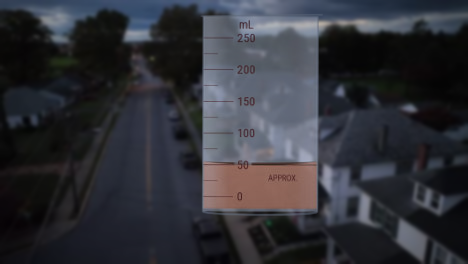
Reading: 50 mL
